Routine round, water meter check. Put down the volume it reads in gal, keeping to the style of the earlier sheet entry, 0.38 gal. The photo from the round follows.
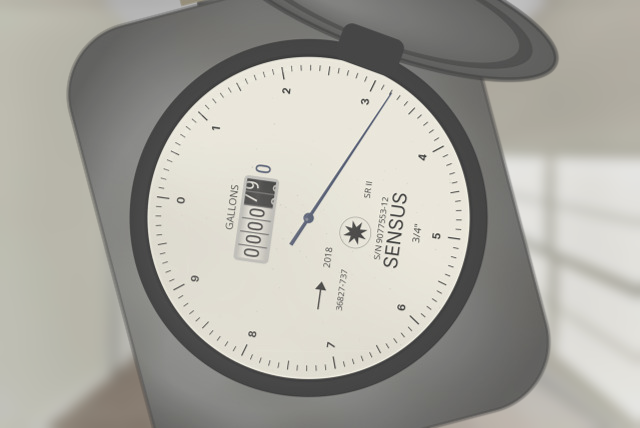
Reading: 793.2 gal
